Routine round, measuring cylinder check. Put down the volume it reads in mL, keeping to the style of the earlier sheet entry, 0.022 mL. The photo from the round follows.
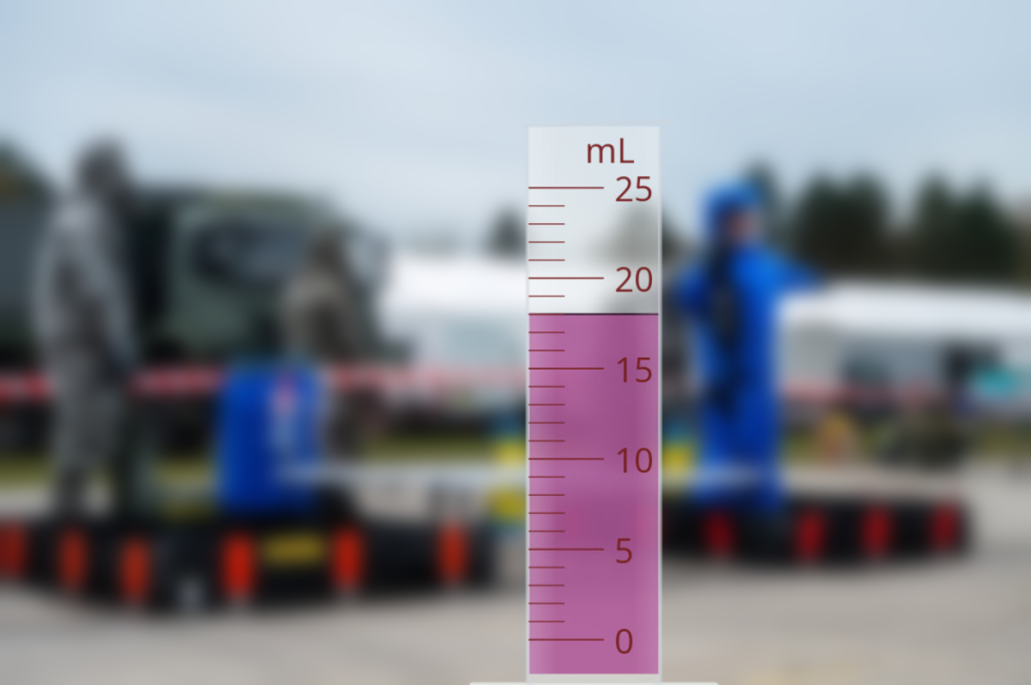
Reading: 18 mL
